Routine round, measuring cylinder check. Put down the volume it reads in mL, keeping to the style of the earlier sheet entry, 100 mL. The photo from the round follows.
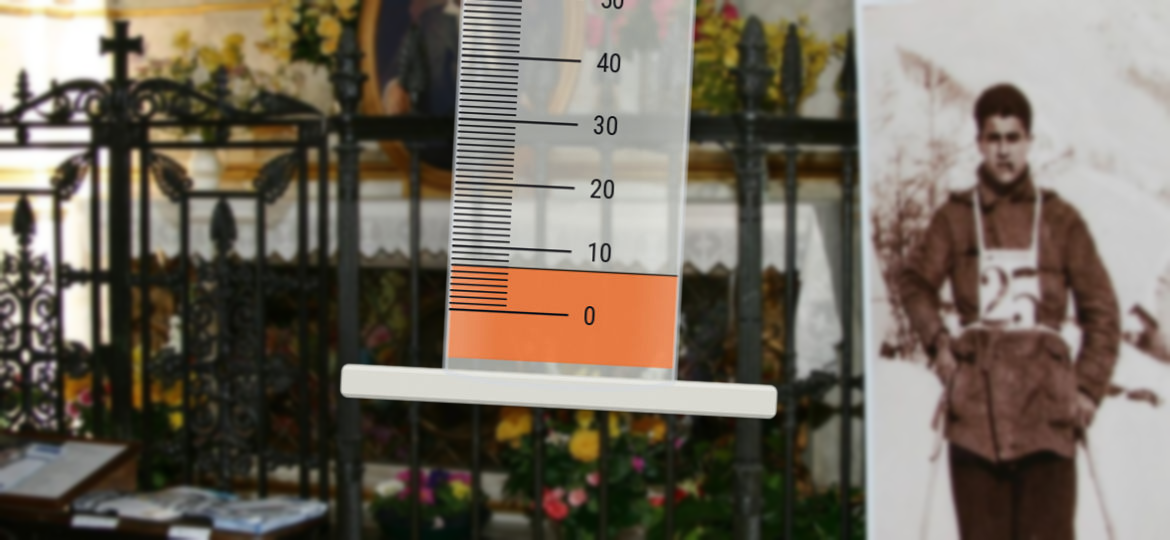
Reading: 7 mL
